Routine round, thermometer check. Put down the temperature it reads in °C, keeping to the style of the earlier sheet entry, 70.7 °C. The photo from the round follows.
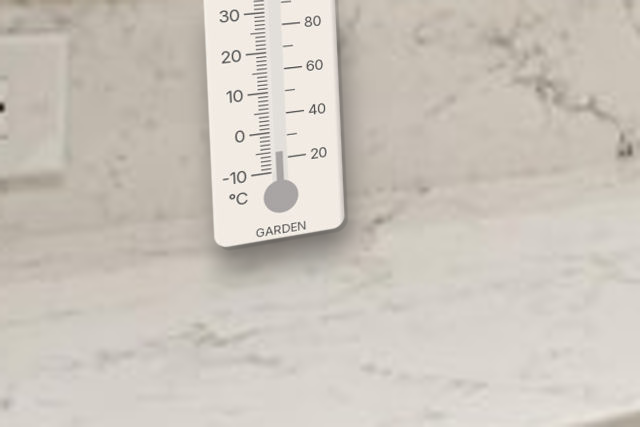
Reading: -5 °C
